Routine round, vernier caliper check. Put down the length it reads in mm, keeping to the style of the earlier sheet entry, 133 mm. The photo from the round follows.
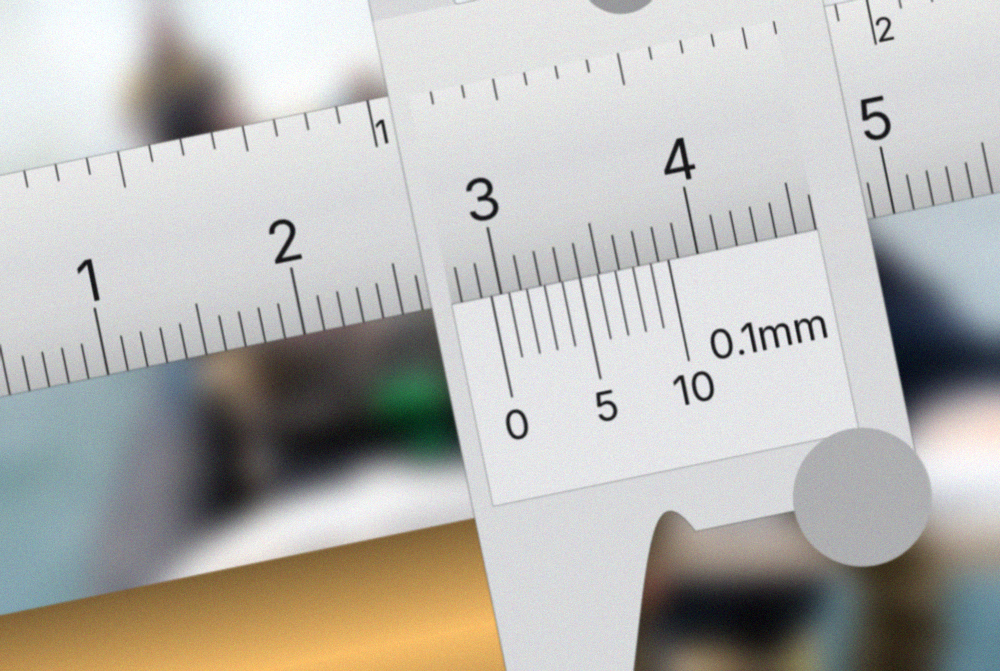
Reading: 29.5 mm
